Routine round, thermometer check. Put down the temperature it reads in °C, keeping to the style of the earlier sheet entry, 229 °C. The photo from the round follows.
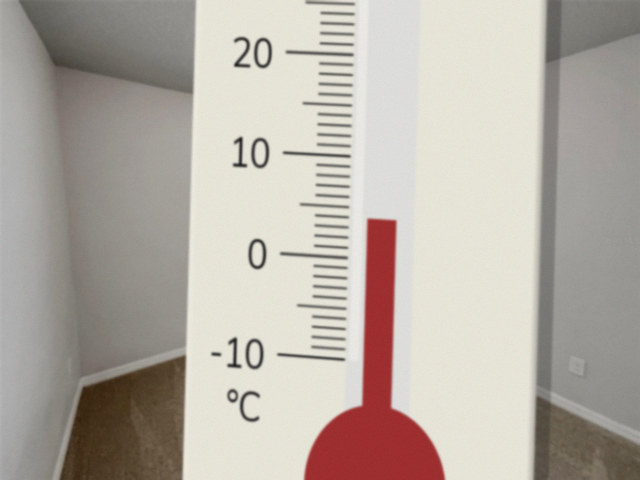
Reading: 4 °C
